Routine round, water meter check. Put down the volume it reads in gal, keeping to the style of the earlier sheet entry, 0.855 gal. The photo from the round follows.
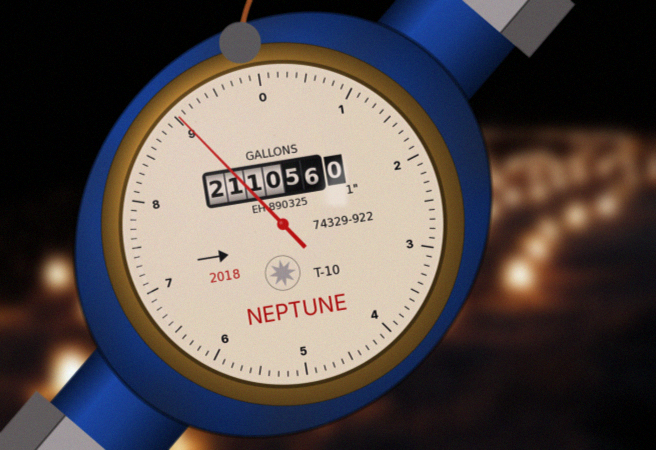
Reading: 2110559.0 gal
